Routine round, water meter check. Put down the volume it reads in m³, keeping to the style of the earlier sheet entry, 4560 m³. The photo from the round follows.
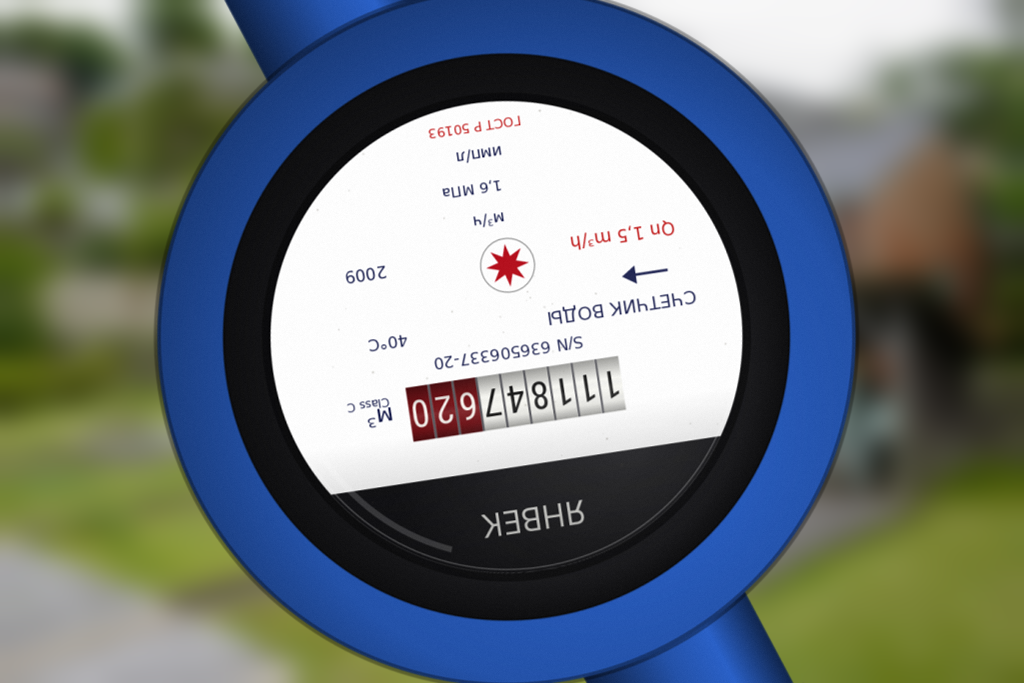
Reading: 111847.620 m³
